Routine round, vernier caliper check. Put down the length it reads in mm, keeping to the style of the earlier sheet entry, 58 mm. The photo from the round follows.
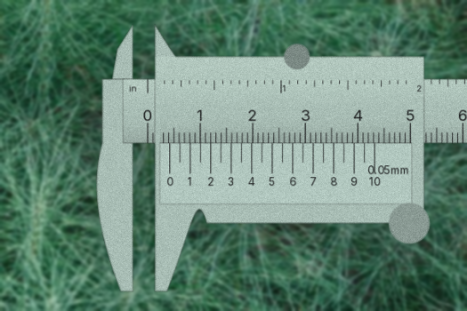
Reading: 4.2 mm
